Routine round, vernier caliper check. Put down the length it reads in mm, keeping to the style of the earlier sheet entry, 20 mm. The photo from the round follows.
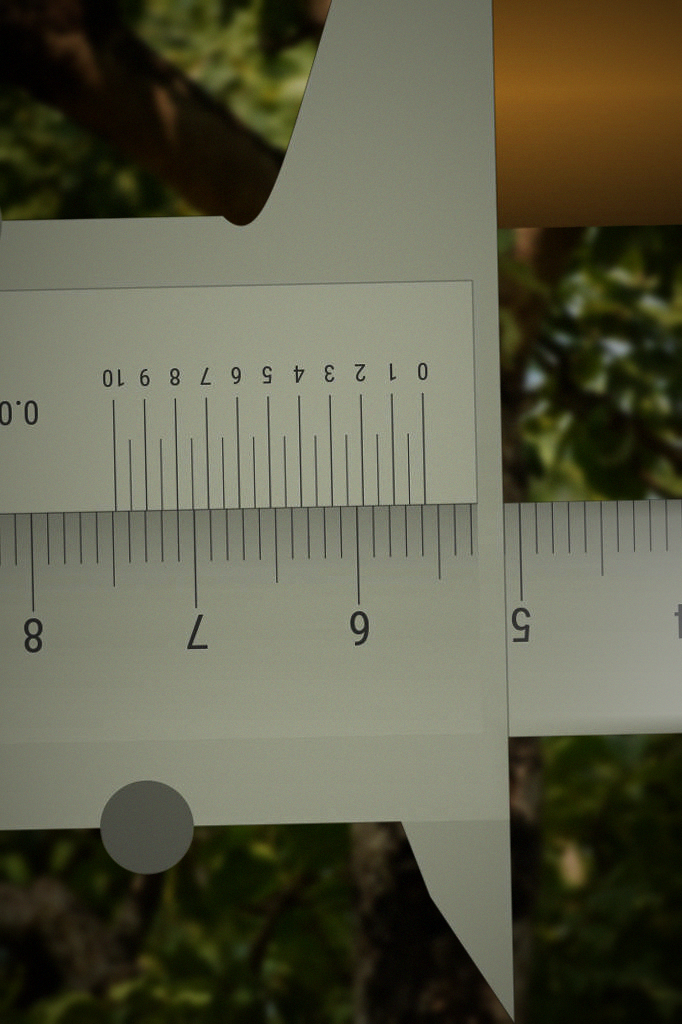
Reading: 55.8 mm
